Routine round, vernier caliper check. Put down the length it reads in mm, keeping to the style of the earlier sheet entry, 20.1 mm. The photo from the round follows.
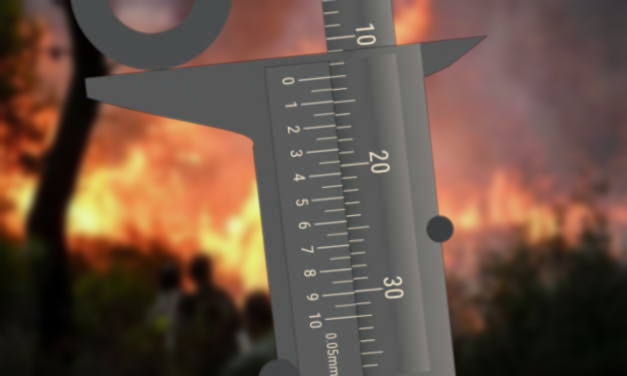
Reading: 13.0 mm
